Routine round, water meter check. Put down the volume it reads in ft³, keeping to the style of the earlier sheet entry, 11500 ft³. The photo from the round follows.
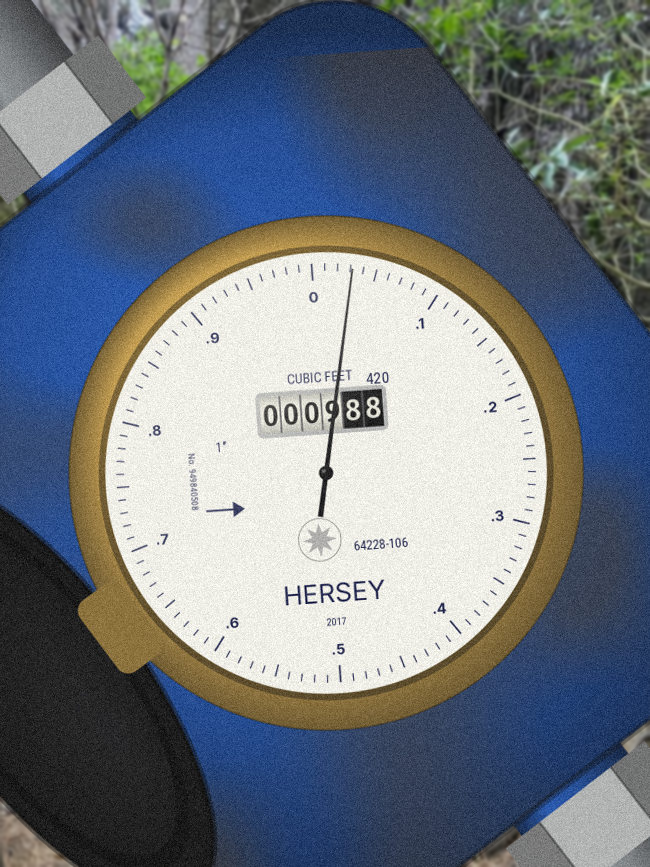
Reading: 988.03 ft³
